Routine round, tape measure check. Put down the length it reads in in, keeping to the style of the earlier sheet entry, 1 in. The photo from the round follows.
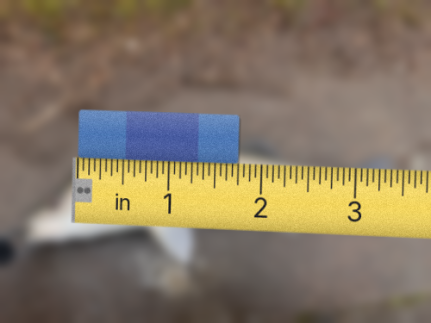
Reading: 1.75 in
